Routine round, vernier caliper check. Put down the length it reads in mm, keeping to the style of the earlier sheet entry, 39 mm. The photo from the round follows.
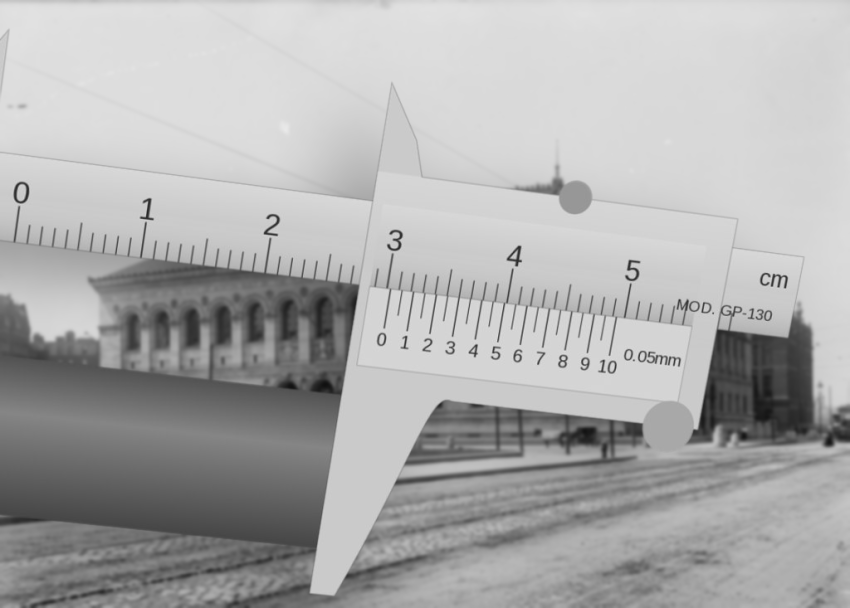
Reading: 30.3 mm
